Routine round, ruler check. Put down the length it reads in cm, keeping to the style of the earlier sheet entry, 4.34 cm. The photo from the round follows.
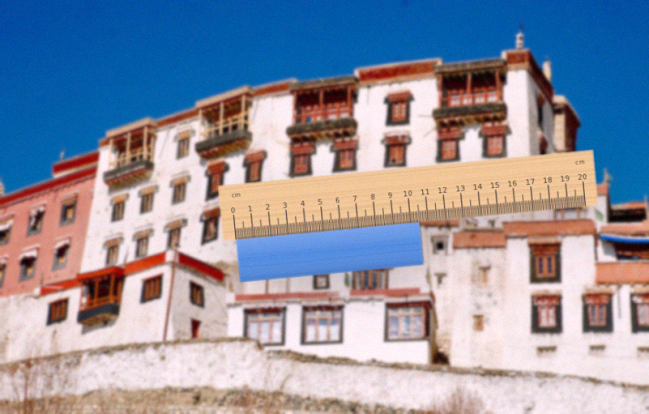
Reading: 10.5 cm
